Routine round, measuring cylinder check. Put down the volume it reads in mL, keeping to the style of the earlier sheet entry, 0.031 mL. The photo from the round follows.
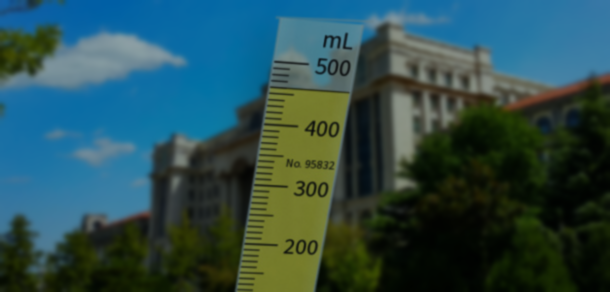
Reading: 460 mL
